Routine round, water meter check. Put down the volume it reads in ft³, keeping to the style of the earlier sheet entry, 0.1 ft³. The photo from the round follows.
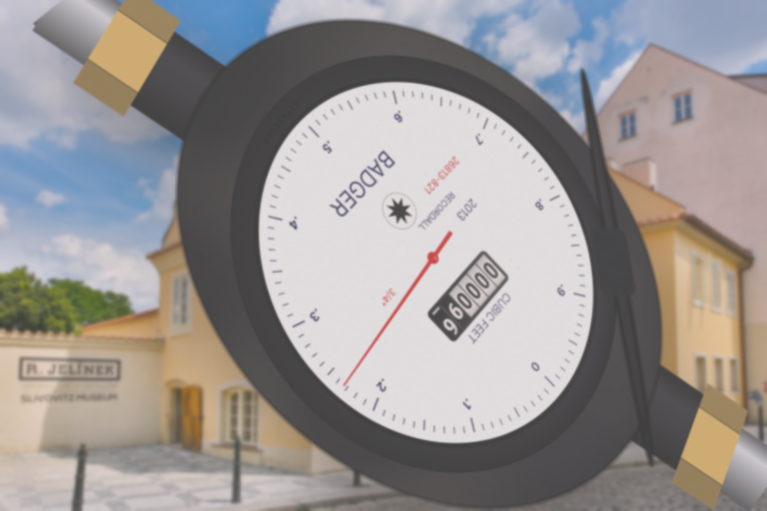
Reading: 96.23 ft³
